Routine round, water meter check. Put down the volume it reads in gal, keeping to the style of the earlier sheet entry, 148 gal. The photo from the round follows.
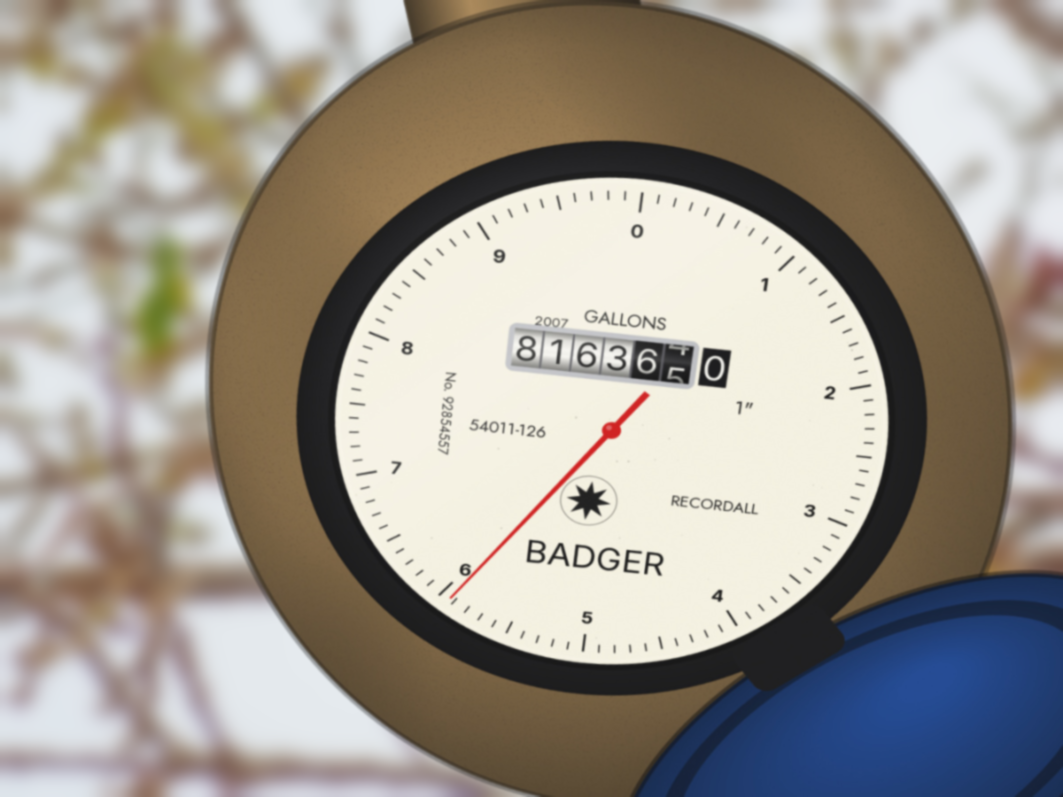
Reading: 8163645.9 gal
